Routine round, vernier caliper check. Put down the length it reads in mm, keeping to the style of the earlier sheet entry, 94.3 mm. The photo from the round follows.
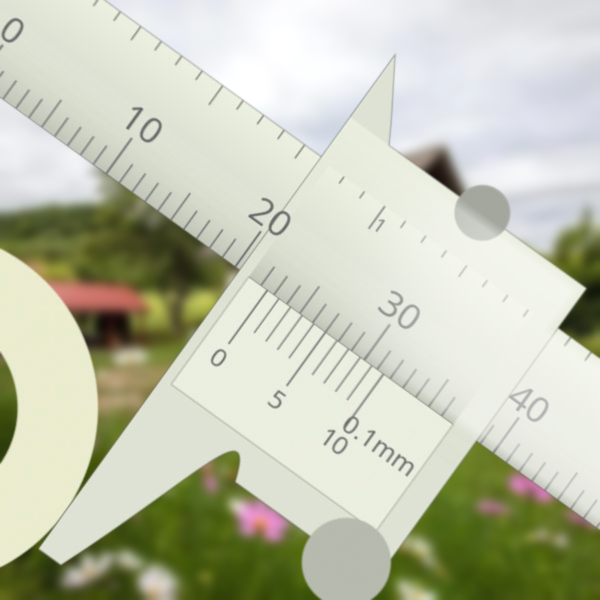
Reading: 22.5 mm
